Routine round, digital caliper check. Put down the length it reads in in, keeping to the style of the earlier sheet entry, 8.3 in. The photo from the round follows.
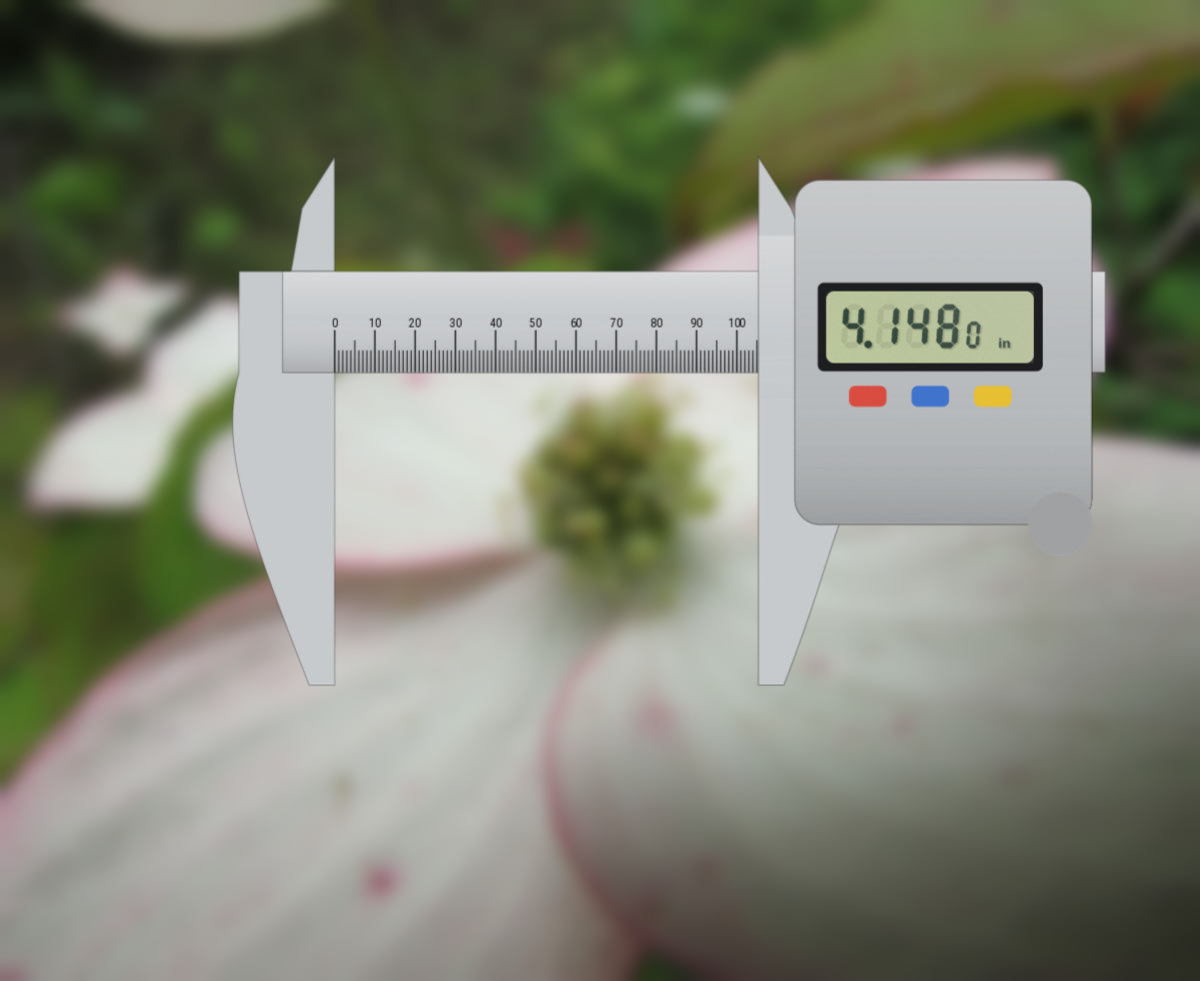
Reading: 4.1480 in
